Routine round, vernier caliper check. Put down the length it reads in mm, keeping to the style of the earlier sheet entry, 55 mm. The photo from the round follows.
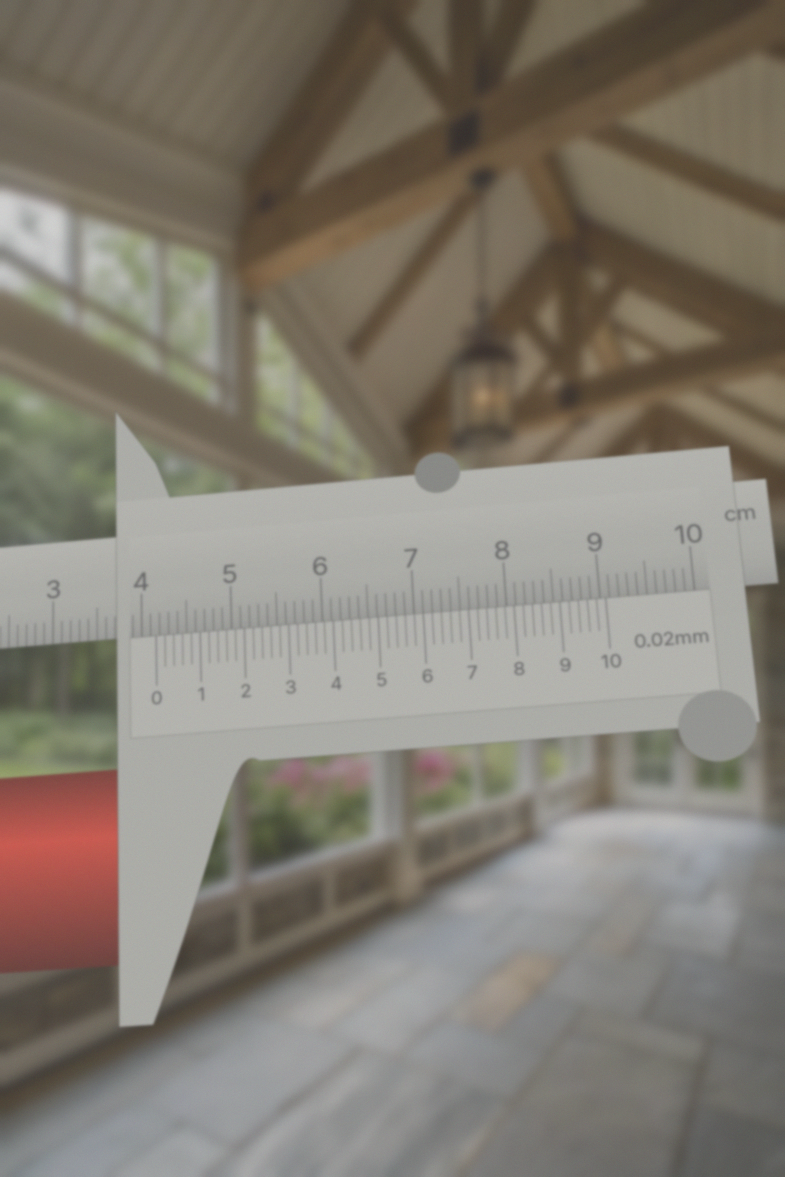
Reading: 41.6 mm
